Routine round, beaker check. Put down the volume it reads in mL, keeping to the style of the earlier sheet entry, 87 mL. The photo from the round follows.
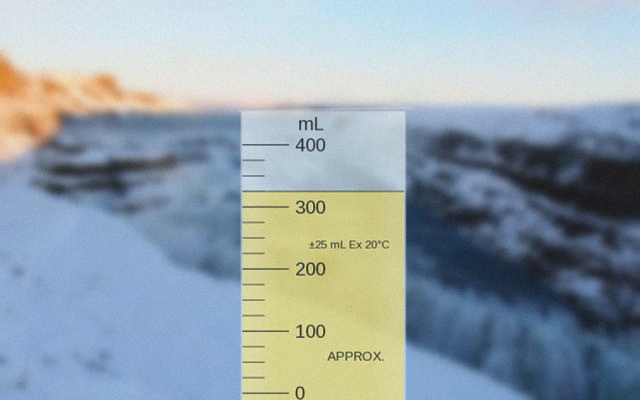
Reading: 325 mL
